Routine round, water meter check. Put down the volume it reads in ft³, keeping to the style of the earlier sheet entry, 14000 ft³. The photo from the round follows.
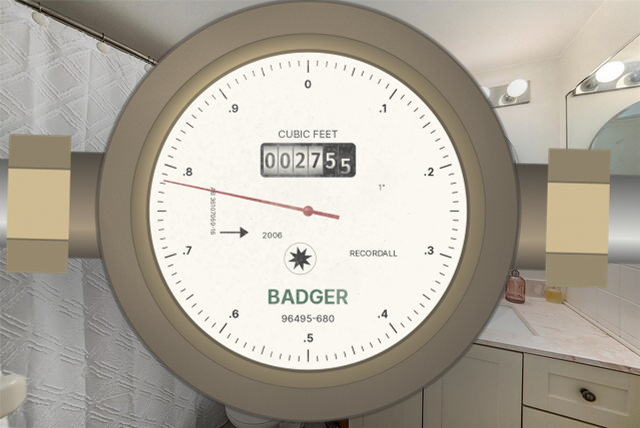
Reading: 2754.78 ft³
